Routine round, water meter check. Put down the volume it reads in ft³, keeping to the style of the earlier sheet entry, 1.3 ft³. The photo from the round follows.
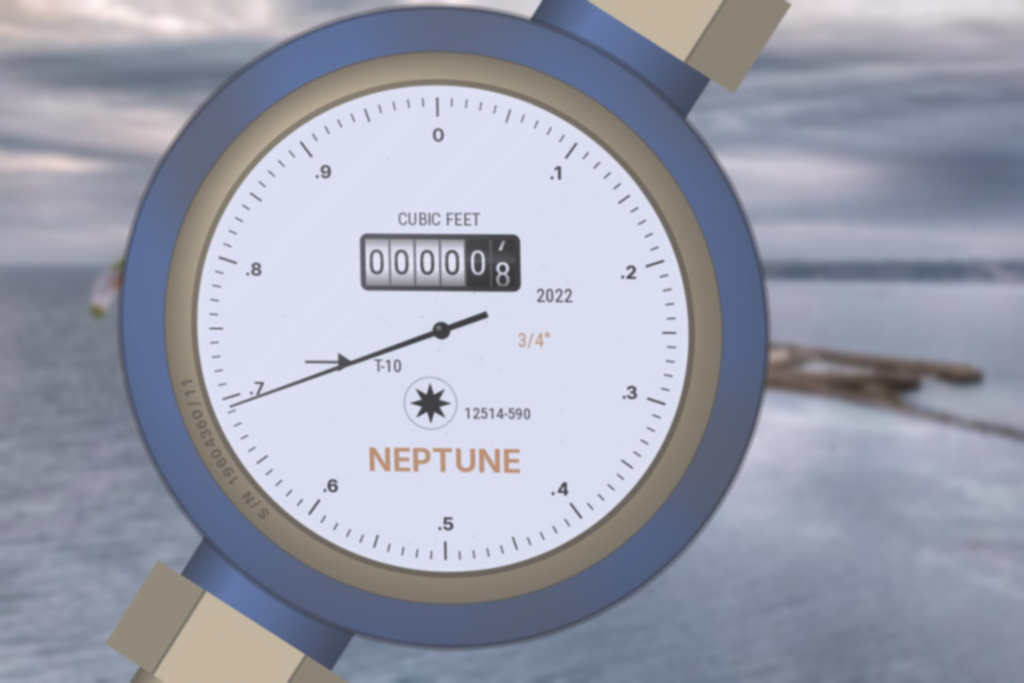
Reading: 7.69 ft³
